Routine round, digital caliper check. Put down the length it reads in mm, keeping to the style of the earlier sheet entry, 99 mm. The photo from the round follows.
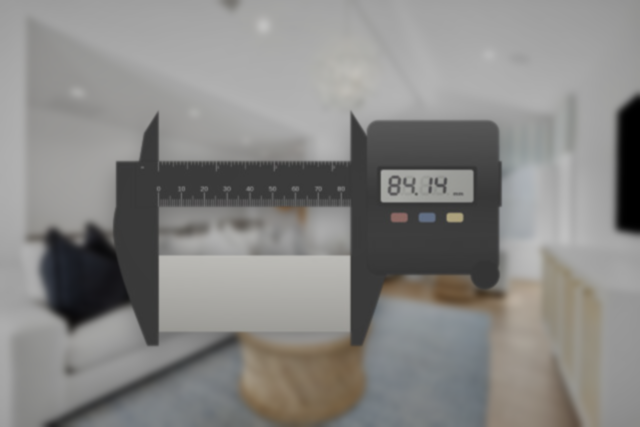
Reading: 84.14 mm
